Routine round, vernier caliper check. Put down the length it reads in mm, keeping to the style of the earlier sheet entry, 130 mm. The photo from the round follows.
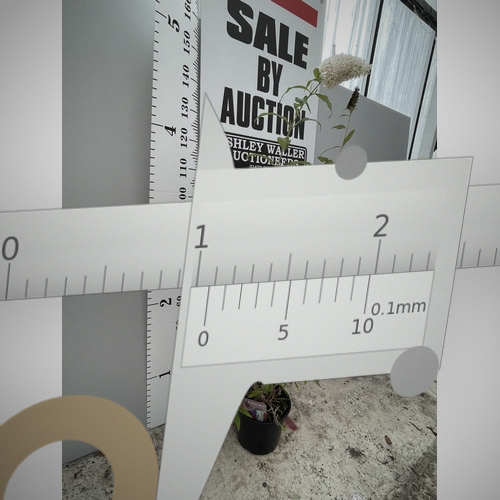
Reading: 10.7 mm
